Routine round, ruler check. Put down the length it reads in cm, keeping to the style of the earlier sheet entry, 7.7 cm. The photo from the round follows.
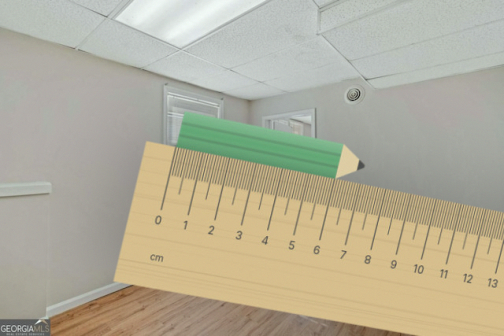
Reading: 7 cm
